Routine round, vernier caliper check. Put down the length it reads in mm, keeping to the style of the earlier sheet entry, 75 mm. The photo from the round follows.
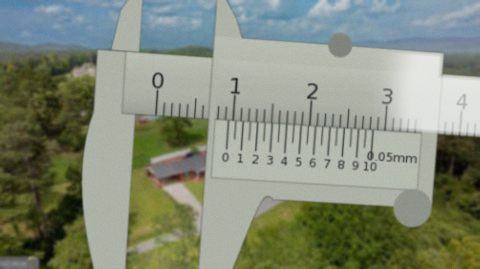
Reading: 9.4 mm
